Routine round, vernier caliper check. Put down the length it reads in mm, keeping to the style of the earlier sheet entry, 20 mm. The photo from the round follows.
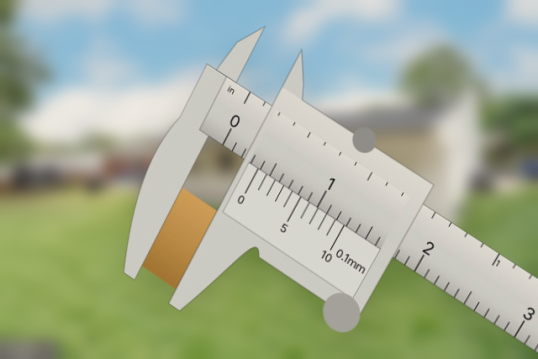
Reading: 3.8 mm
